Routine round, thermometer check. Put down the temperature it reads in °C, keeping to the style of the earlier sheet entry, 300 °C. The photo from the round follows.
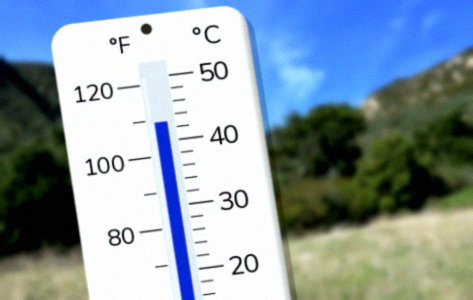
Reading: 43 °C
